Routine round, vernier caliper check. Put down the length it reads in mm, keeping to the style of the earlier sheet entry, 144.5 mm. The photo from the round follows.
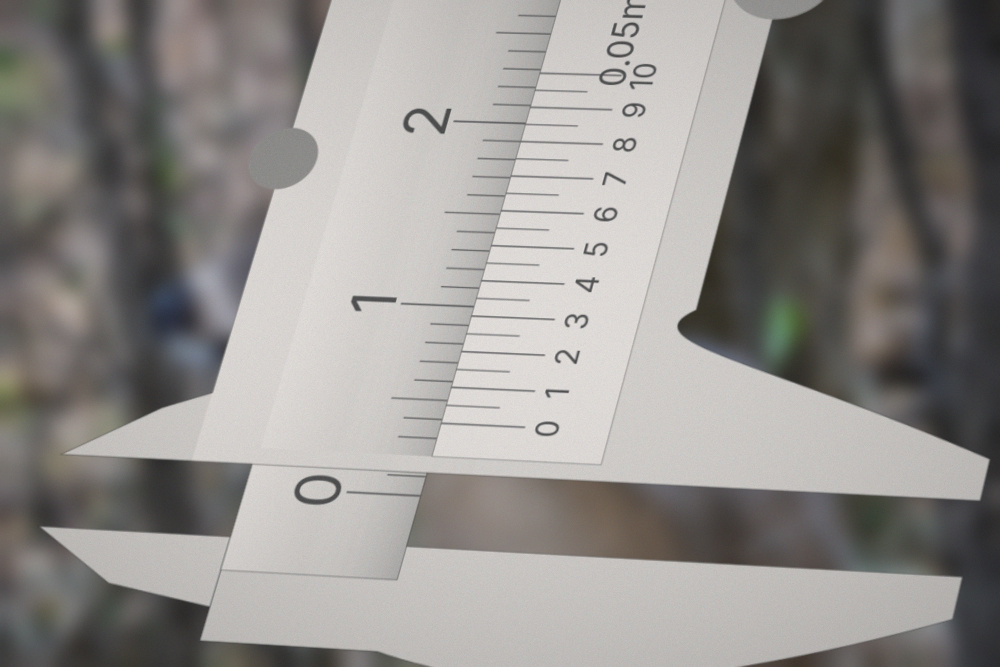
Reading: 3.8 mm
